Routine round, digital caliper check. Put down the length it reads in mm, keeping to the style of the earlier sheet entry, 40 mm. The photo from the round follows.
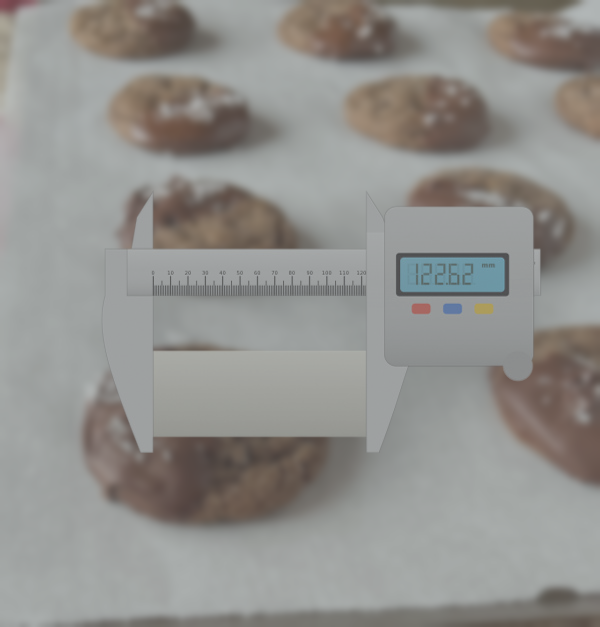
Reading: 122.62 mm
